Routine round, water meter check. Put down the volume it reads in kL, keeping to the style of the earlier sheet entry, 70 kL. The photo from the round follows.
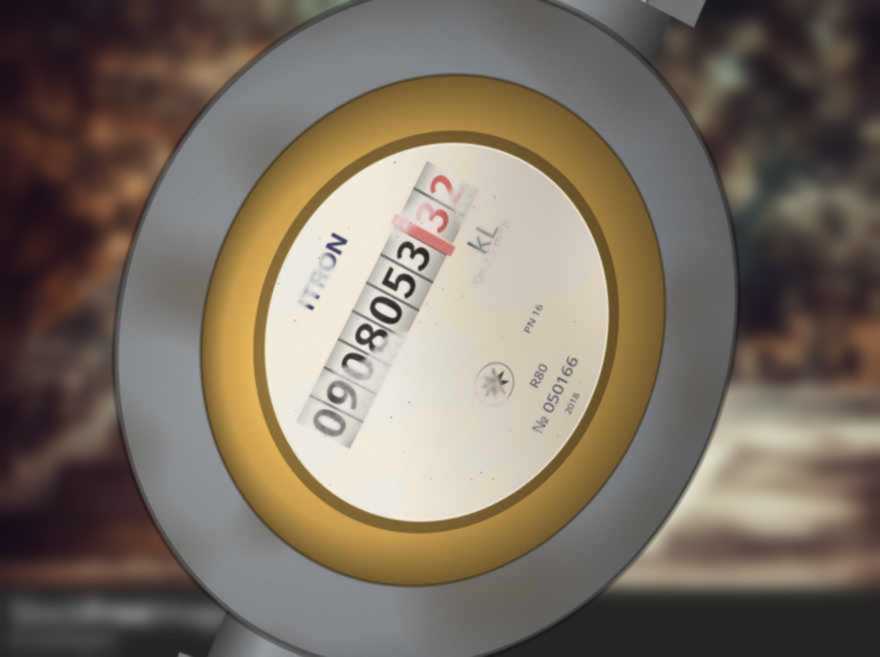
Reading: 908053.32 kL
